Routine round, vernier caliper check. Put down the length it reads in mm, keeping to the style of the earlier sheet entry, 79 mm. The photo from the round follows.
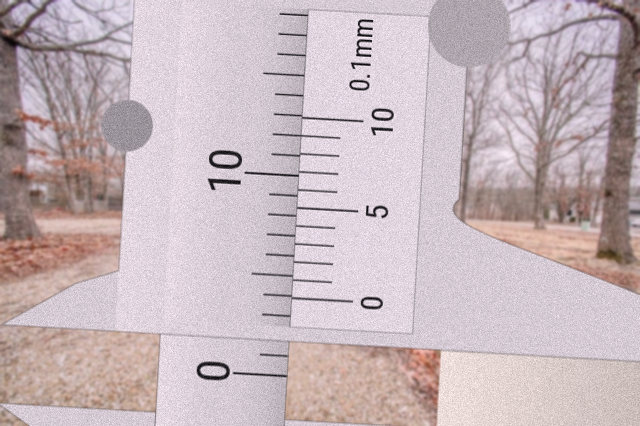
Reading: 3.9 mm
